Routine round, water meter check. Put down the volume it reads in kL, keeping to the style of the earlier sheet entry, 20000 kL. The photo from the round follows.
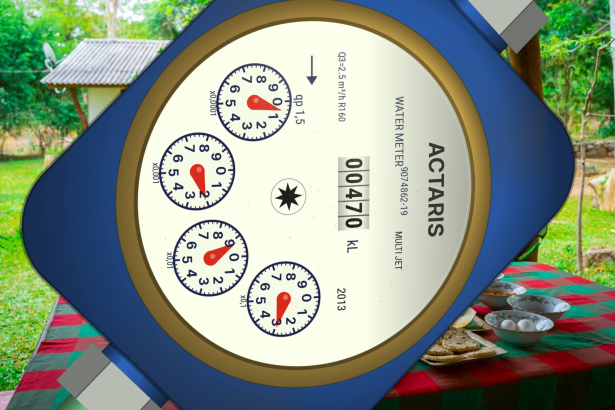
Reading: 470.2920 kL
